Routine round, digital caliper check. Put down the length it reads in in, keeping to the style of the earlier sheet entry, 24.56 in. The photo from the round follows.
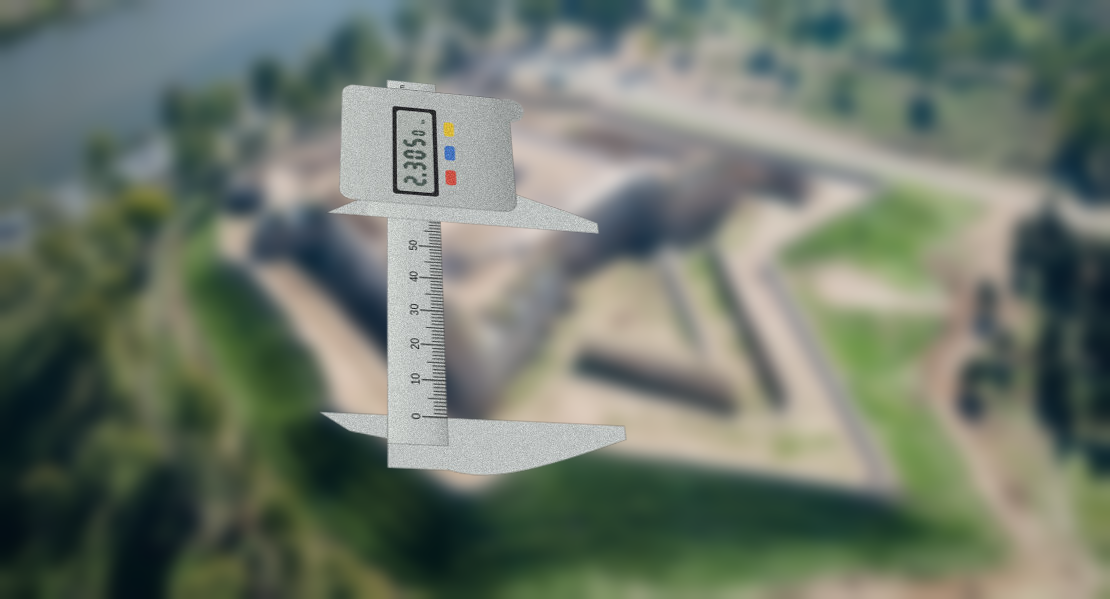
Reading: 2.3050 in
